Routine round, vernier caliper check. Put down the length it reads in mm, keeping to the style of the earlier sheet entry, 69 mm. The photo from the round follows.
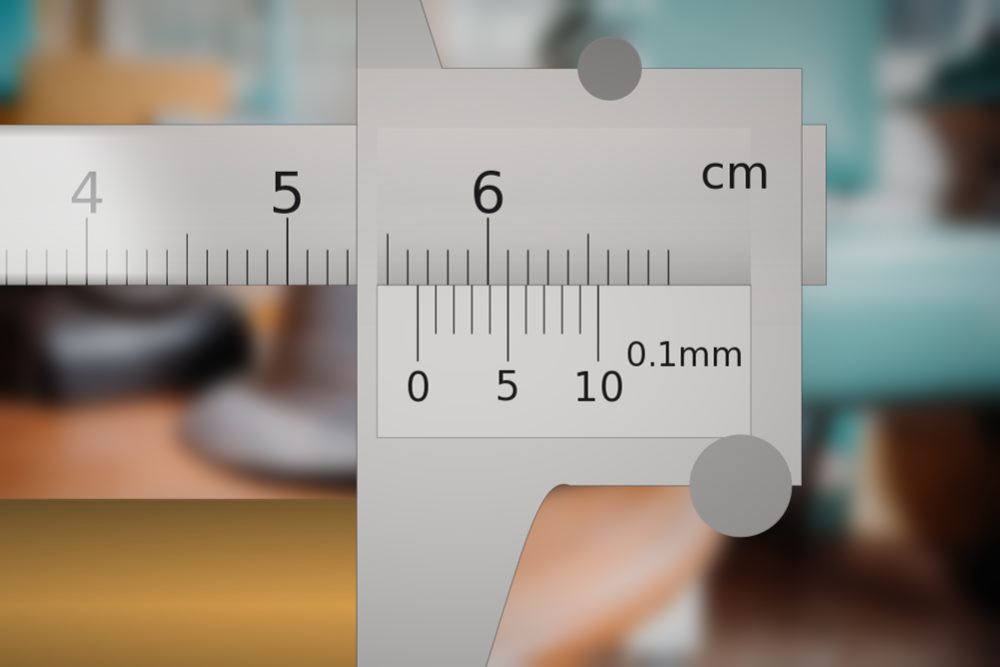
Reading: 56.5 mm
